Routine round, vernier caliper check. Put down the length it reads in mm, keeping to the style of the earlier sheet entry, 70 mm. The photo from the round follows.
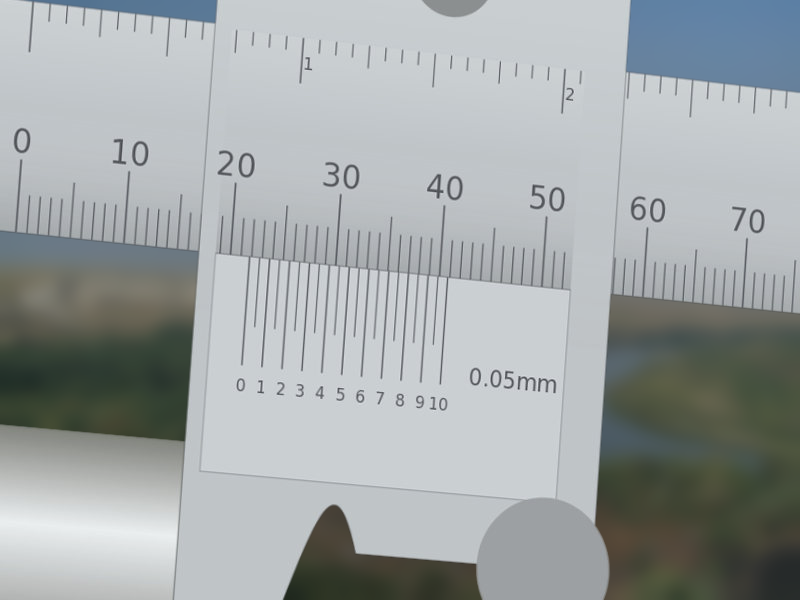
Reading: 21.8 mm
